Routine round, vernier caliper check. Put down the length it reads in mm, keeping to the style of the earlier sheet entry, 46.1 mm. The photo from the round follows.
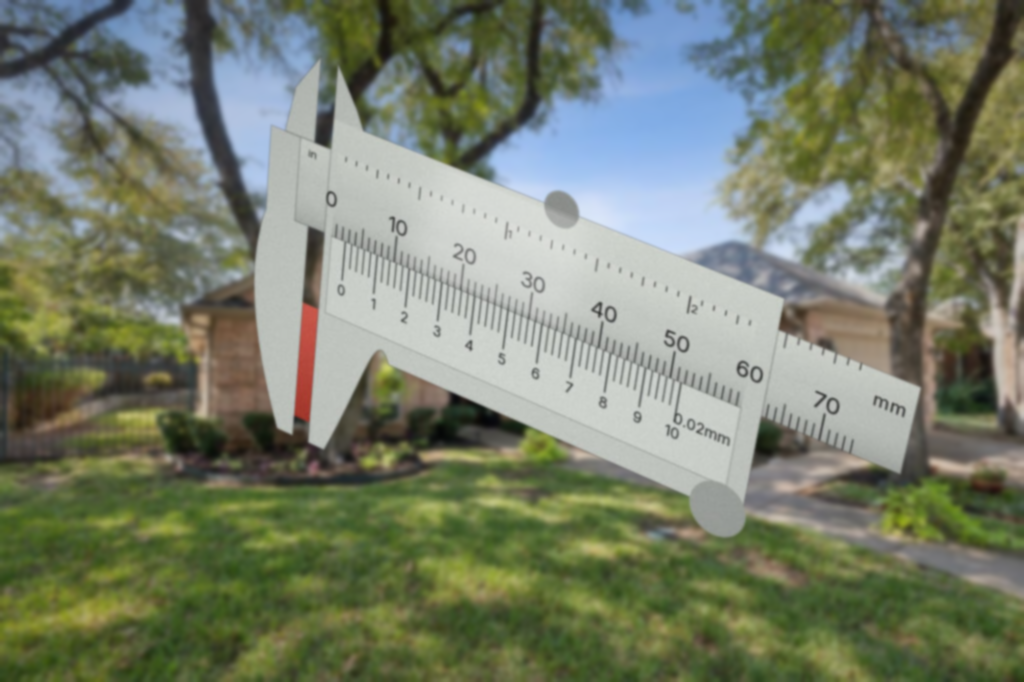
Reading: 2.5 mm
